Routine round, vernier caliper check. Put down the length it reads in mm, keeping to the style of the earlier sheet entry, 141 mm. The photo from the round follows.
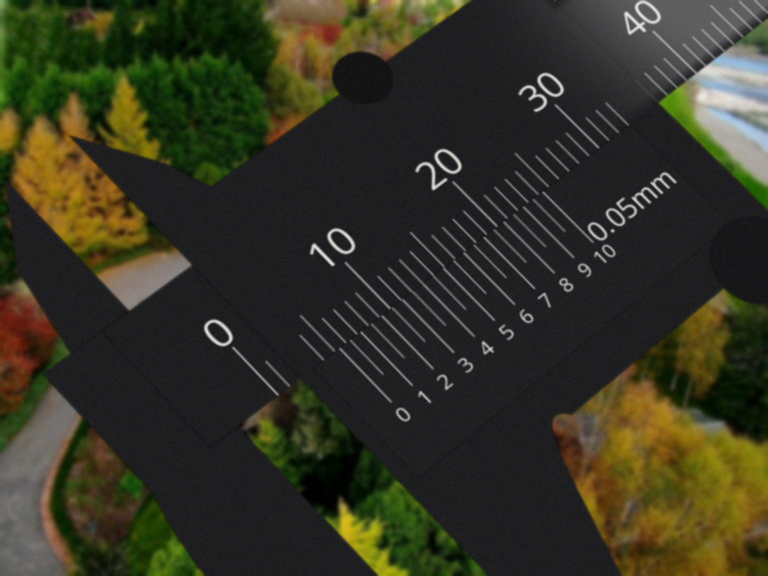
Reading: 5.4 mm
